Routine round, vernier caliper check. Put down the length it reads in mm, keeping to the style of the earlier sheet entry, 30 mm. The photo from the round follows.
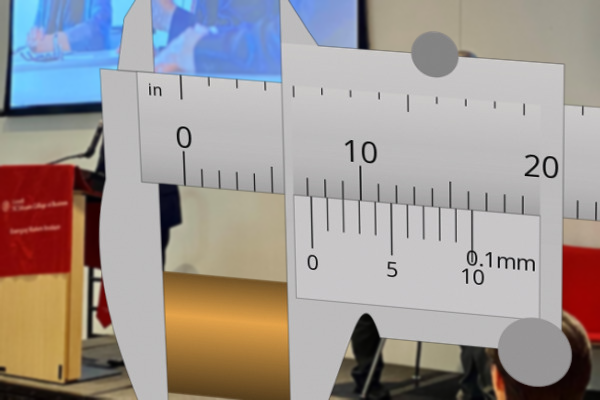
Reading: 7.2 mm
